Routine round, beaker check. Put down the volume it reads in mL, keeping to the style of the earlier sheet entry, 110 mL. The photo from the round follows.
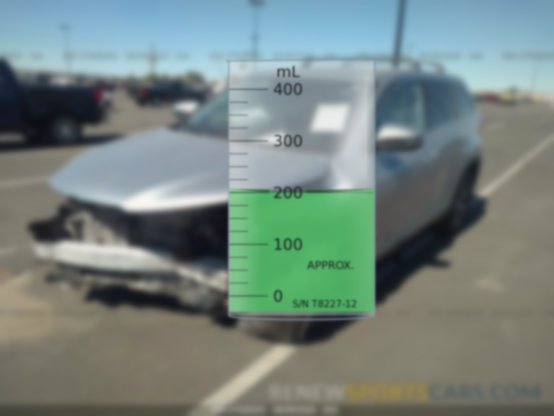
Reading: 200 mL
